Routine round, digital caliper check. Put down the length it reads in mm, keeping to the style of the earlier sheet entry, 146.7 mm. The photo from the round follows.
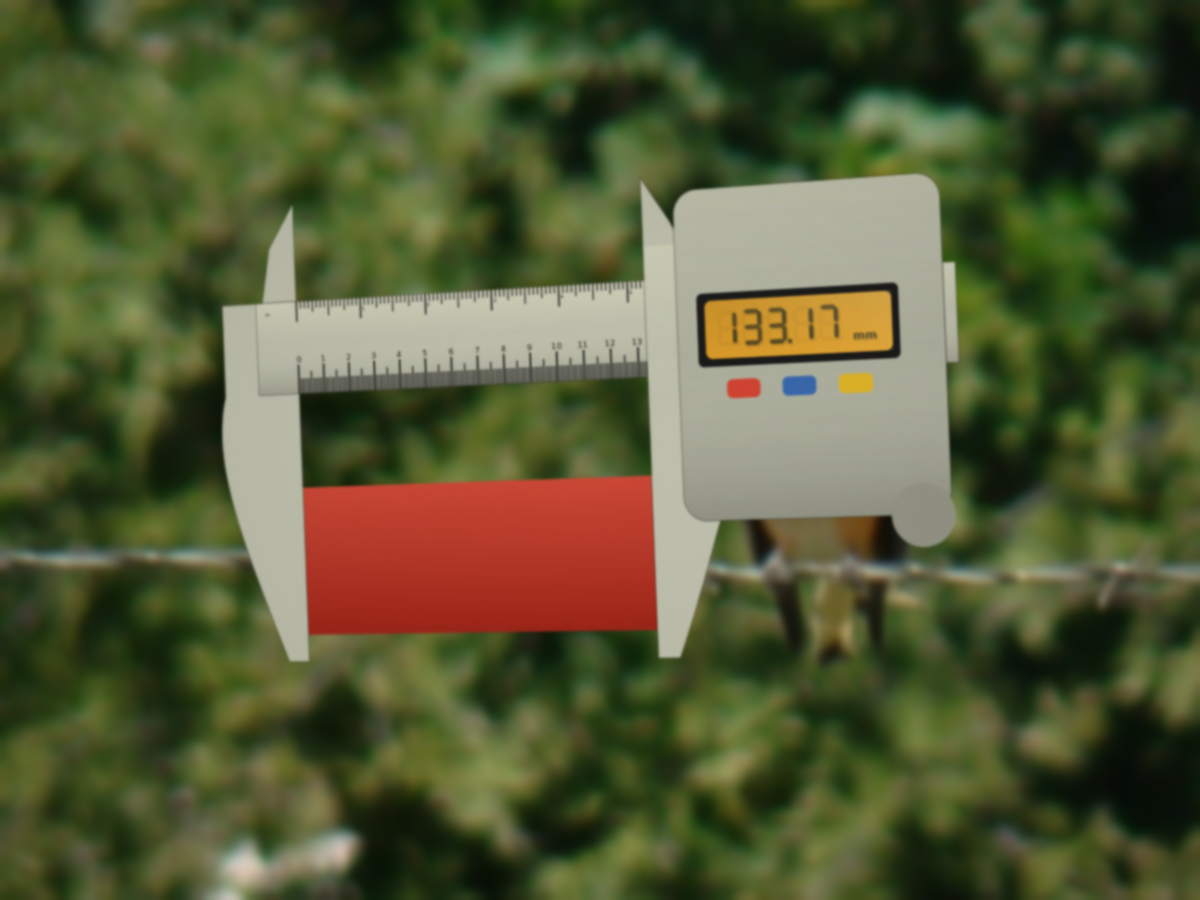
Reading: 133.17 mm
